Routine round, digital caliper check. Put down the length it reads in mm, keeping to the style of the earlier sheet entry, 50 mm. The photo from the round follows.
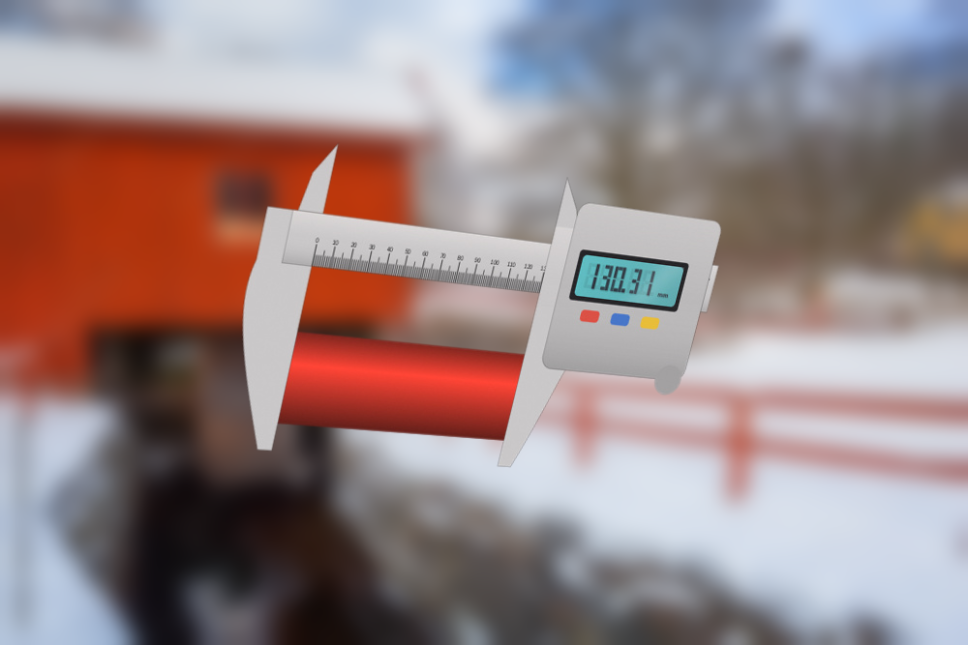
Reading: 130.31 mm
